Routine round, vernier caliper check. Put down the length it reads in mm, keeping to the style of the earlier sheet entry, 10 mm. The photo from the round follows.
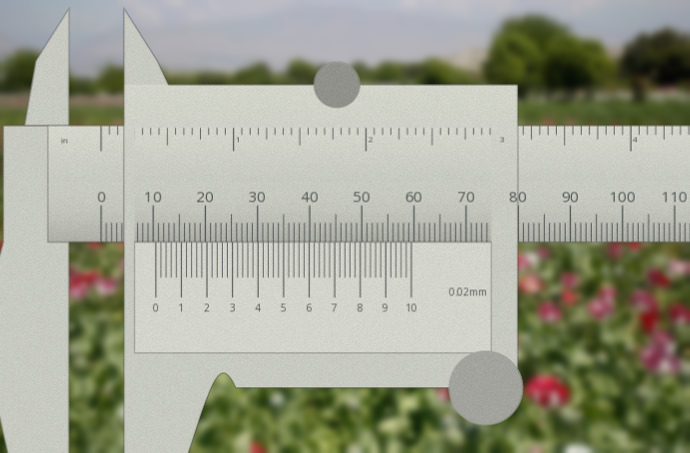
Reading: 10.5 mm
